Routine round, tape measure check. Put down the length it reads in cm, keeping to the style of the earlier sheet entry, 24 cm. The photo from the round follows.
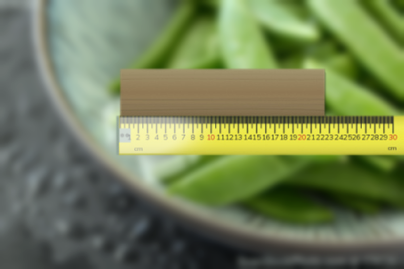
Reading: 22.5 cm
